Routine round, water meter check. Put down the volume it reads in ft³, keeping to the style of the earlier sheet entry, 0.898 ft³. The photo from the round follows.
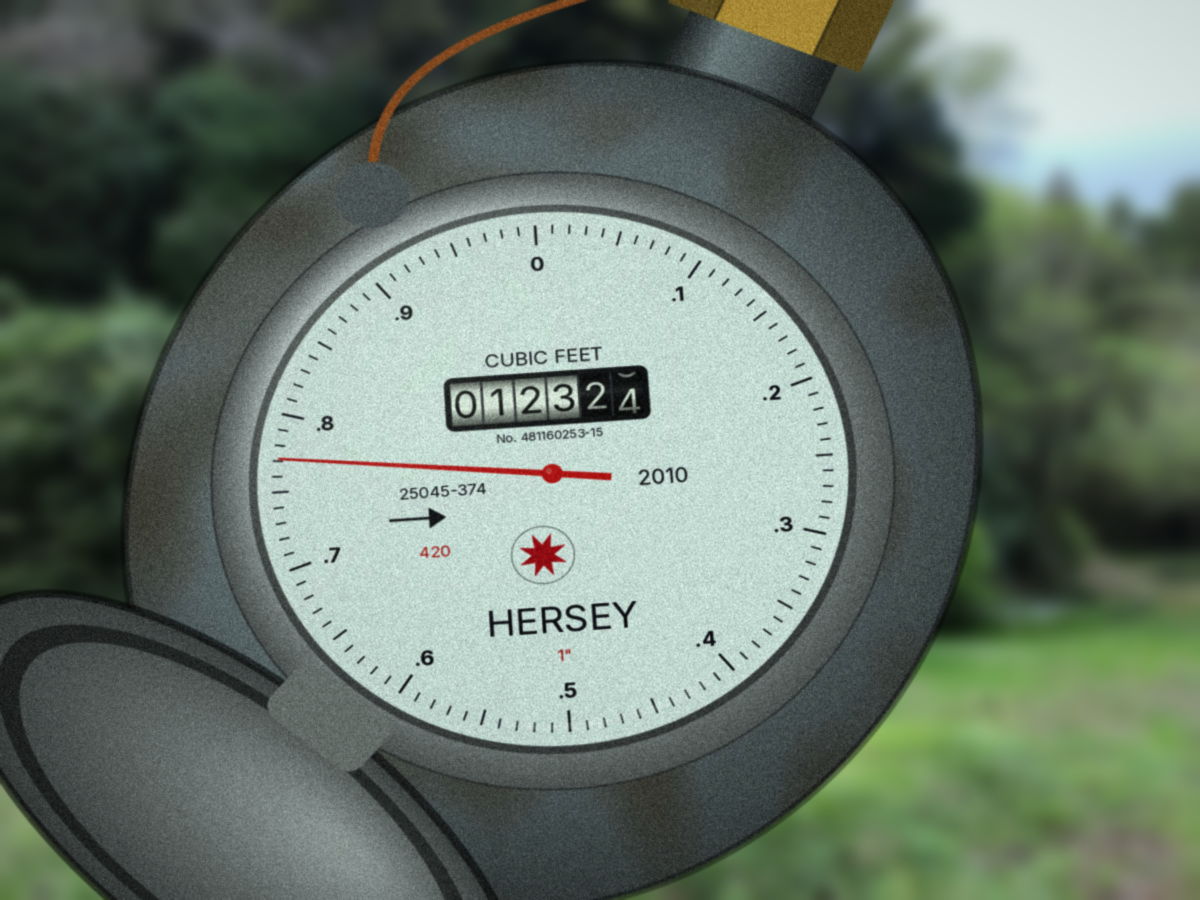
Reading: 12323.77 ft³
